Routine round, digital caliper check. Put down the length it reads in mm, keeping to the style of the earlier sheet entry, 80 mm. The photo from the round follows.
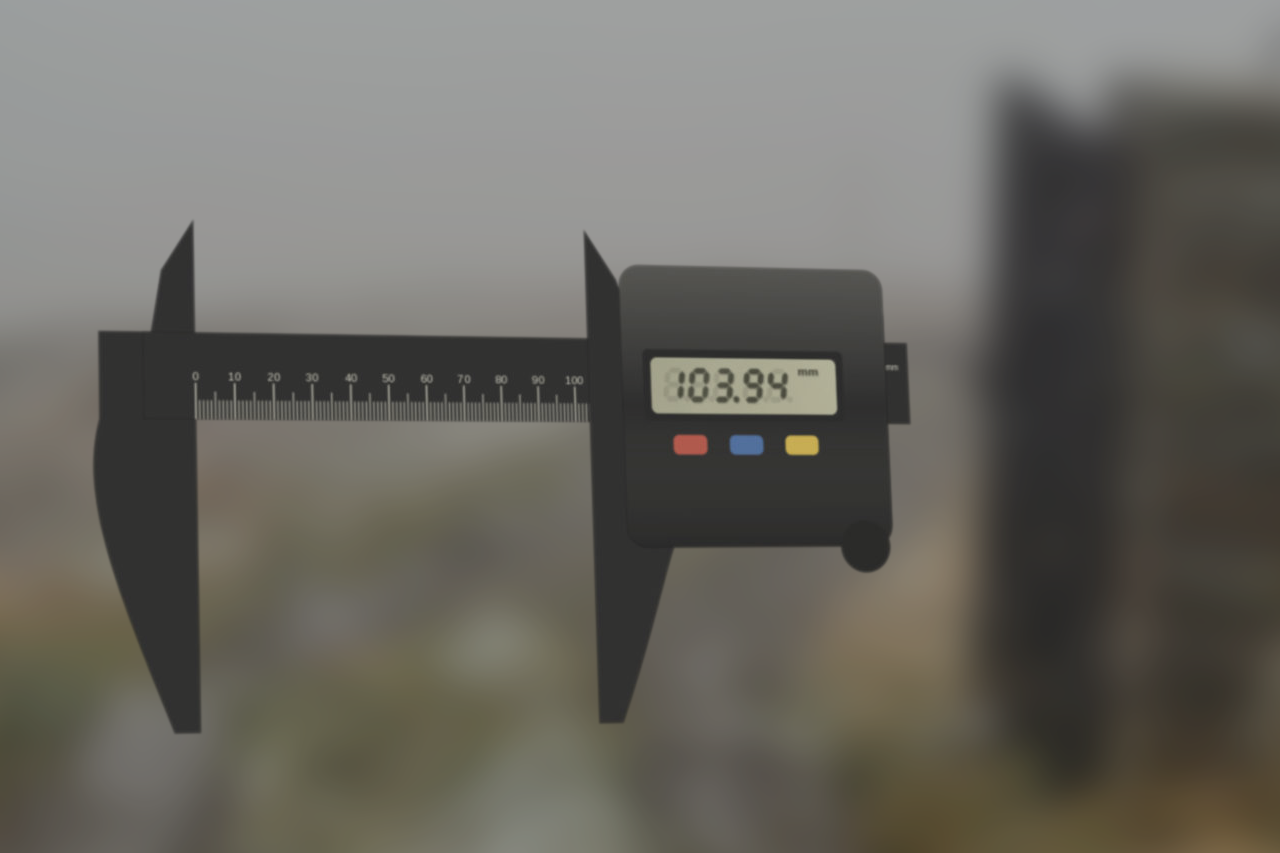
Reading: 103.94 mm
